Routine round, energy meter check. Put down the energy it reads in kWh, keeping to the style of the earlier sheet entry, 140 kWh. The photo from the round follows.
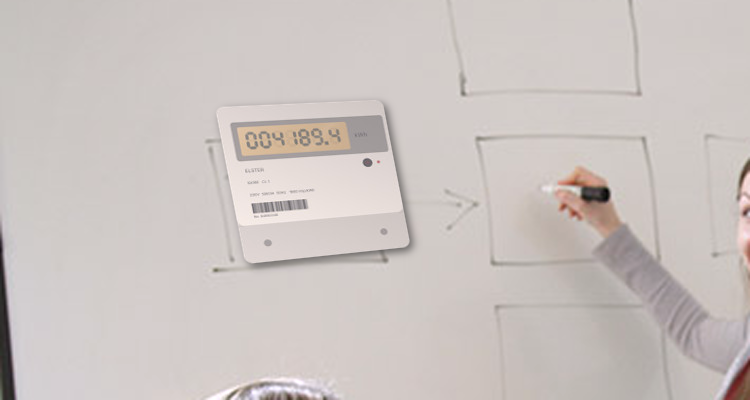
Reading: 4189.4 kWh
